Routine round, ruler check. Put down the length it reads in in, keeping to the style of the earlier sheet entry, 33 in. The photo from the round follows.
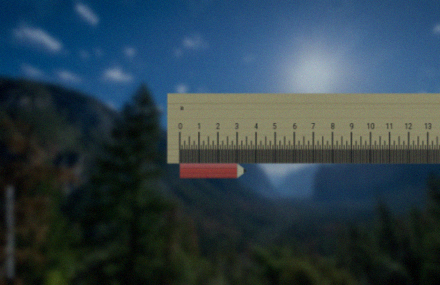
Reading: 3.5 in
